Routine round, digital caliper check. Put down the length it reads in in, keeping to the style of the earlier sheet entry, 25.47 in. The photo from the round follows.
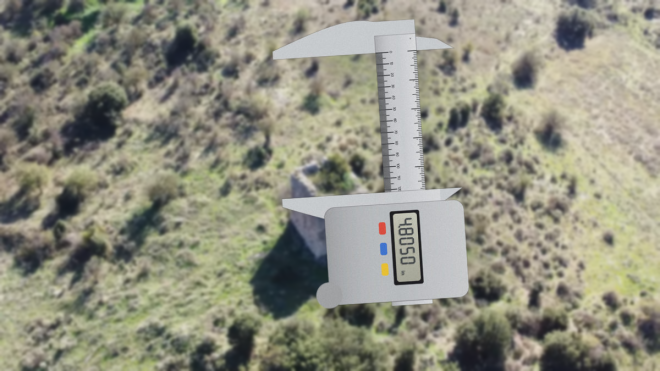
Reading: 4.8050 in
